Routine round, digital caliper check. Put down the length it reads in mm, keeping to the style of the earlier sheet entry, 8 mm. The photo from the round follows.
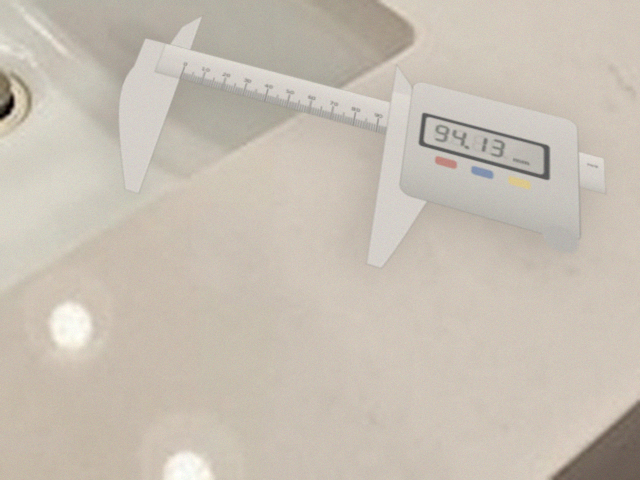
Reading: 94.13 mm
